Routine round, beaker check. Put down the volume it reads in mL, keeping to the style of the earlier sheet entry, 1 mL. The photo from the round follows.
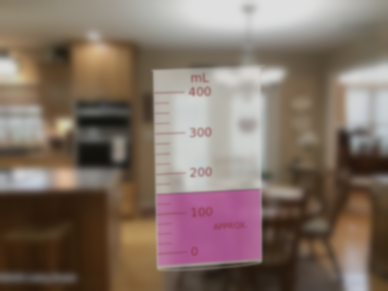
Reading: 150 mL
